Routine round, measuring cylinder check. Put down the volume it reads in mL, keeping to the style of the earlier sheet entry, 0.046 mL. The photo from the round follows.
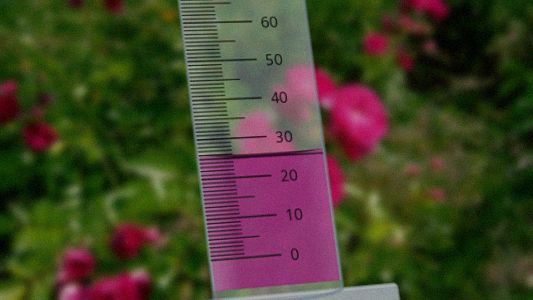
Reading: 25 mL
